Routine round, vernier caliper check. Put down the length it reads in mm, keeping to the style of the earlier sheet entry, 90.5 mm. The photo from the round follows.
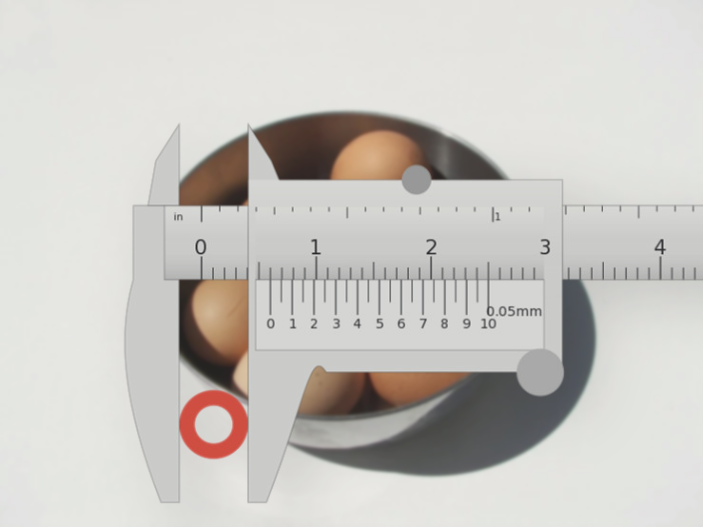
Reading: 6.0 mm
